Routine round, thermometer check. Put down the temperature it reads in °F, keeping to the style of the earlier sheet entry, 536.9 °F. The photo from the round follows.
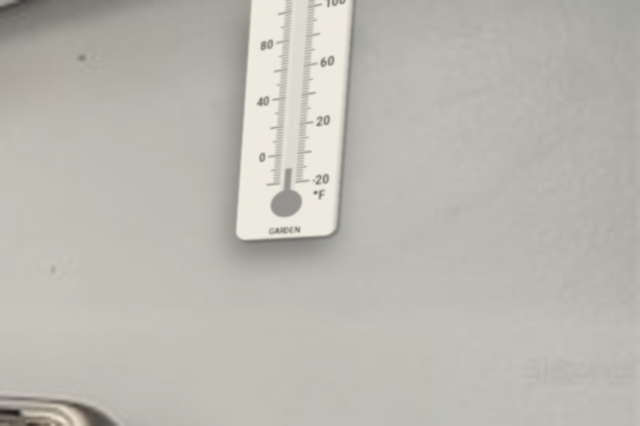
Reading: -10 °F
